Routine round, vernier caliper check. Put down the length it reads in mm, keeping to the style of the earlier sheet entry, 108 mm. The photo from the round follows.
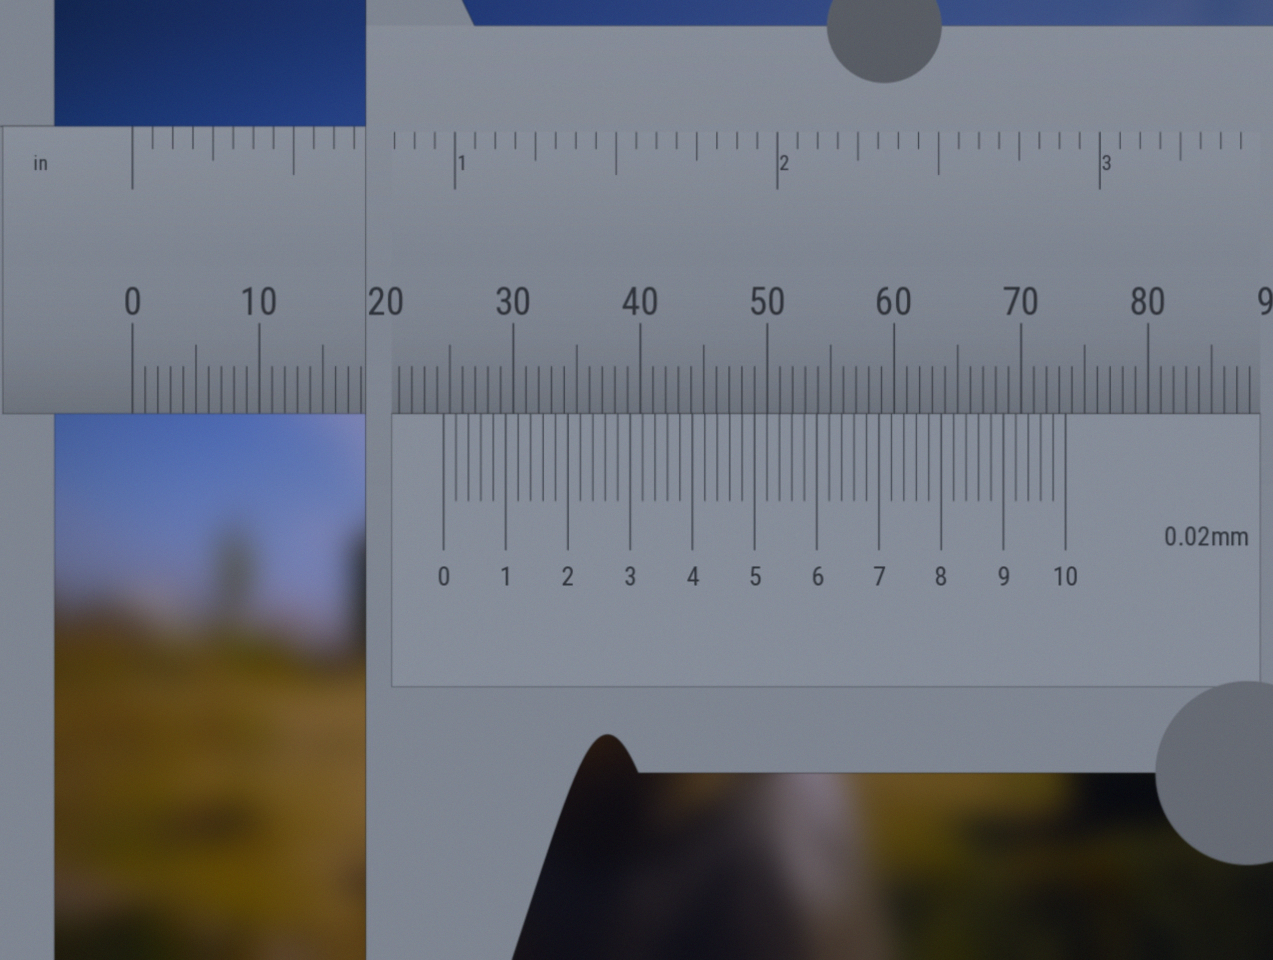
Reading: 24.5 mm
